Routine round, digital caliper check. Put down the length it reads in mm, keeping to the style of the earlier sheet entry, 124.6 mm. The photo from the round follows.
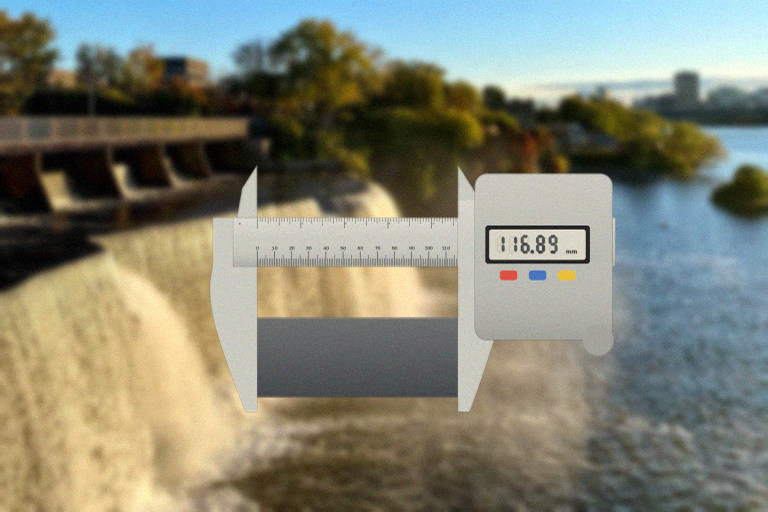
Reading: 116.89 mm
